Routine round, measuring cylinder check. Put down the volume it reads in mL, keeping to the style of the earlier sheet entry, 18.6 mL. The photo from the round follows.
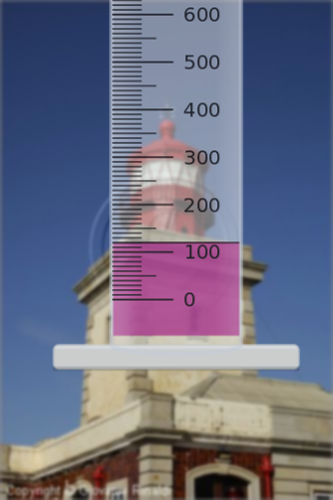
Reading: 120 mL
